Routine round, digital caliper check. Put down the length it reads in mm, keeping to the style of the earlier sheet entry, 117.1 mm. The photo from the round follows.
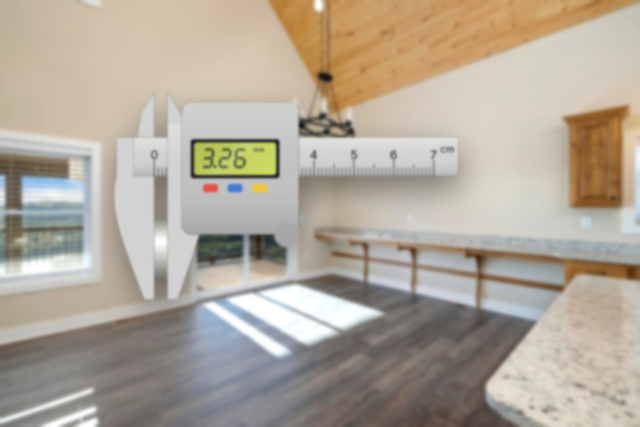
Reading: 3.26 mm
